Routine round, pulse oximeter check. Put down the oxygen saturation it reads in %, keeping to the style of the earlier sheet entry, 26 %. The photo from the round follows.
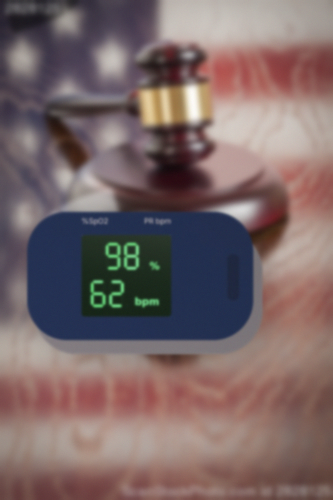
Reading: 98 %
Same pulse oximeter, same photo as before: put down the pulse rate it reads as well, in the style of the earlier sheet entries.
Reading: 62 bpm
